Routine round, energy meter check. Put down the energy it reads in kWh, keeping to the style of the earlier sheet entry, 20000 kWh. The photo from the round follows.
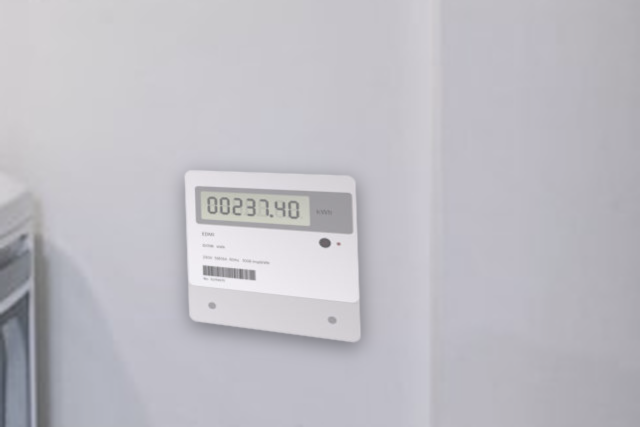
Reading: 237.40 kWh
